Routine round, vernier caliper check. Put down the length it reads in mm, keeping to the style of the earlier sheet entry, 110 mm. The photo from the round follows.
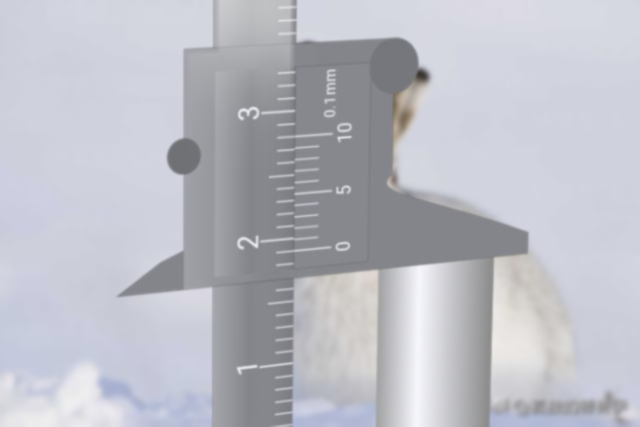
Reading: 19.0 mm
